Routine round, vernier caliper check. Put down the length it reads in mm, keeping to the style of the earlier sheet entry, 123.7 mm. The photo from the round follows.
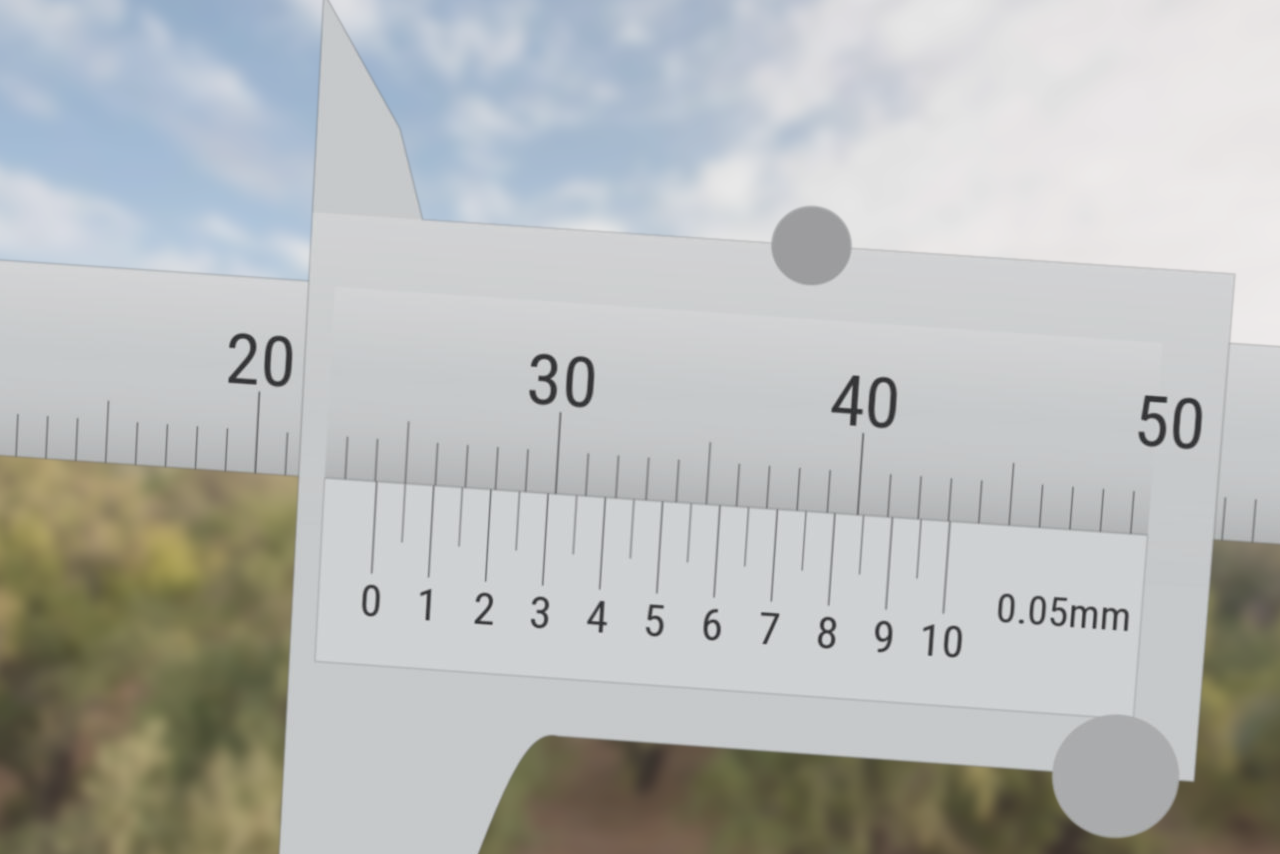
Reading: 24.05 mm
